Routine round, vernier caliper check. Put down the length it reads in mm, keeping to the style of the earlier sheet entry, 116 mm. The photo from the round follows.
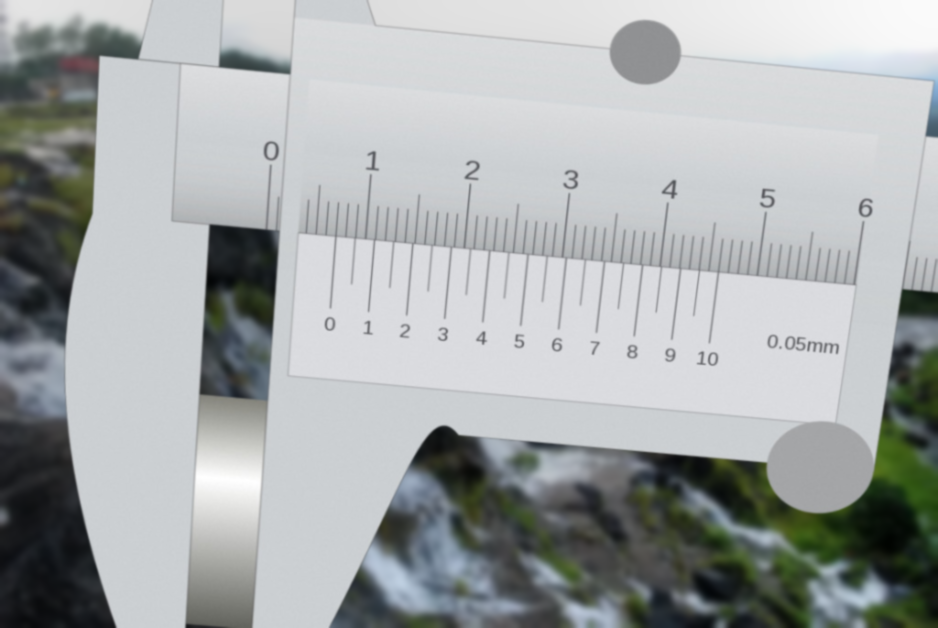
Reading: 7.0 mm
